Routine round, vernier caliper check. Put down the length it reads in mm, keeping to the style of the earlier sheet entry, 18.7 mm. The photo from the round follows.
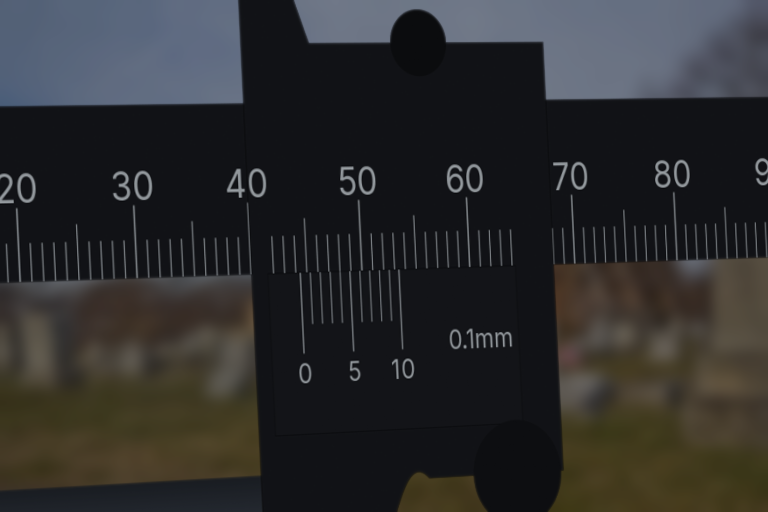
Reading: 44.4 mm
